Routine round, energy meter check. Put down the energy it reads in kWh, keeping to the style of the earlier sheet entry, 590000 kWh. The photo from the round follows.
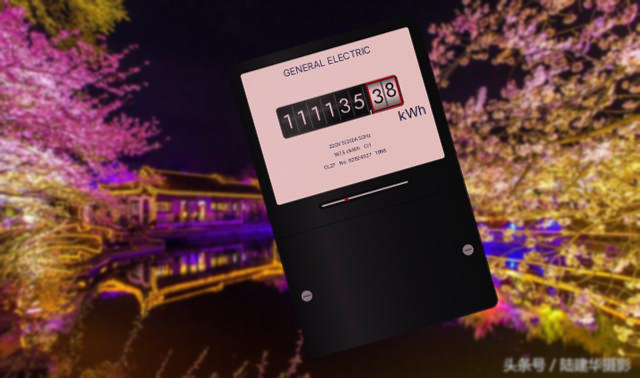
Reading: 111135.38 kWh
